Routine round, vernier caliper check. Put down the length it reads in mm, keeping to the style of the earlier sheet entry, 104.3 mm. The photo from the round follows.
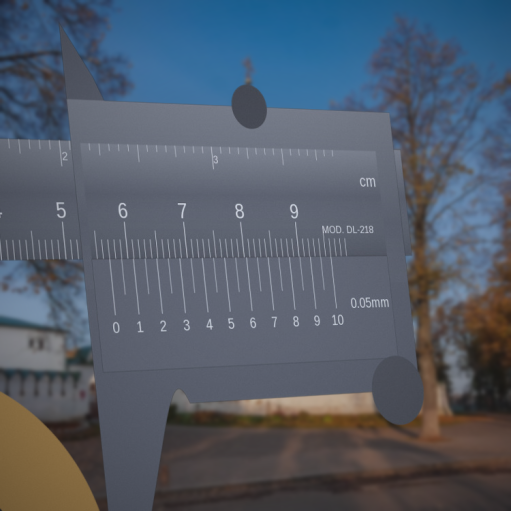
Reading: 57.0 mm
